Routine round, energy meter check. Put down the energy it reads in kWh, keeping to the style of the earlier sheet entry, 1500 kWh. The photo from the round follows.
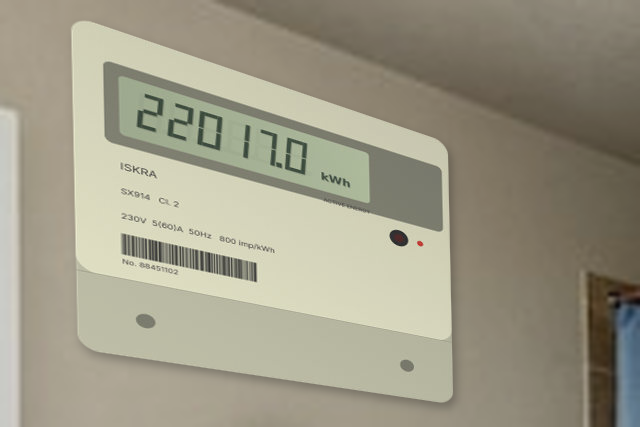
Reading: 22017.0 kWh
